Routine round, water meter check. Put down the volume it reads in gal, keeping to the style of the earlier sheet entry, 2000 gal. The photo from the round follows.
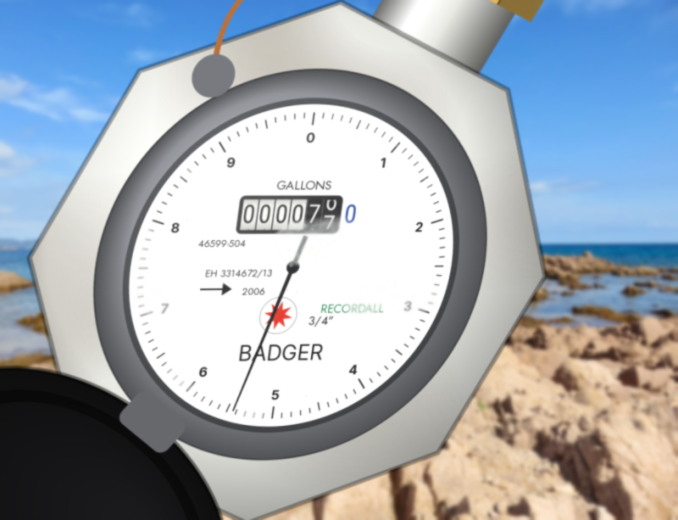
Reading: 765.4 gal
